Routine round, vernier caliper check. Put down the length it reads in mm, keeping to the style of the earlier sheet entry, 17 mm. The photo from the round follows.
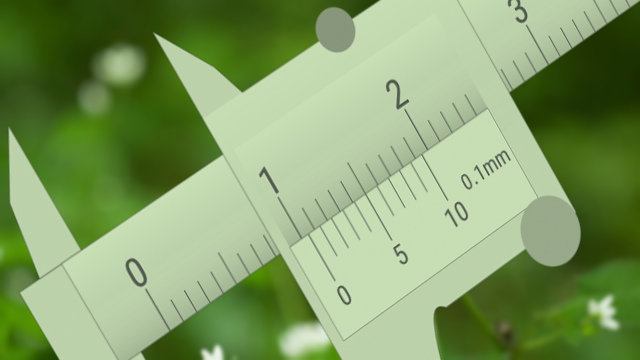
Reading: 10.5 mm
